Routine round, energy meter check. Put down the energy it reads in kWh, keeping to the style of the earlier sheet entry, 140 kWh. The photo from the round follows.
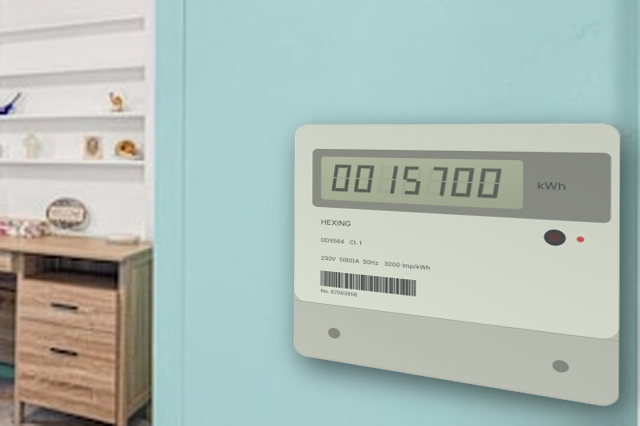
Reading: 15700 kWh
